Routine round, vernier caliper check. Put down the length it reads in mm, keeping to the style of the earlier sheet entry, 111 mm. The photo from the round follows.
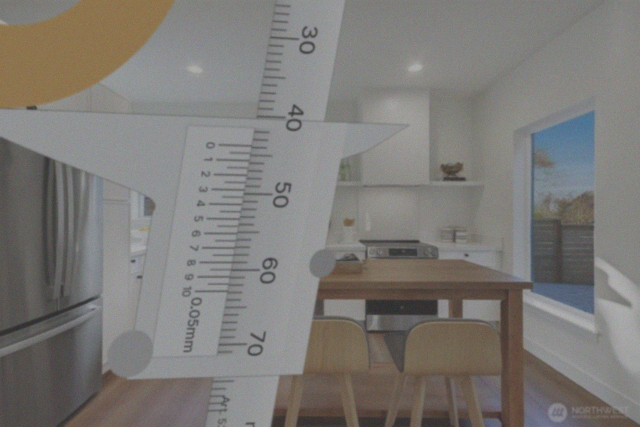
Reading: 43.8 mm
